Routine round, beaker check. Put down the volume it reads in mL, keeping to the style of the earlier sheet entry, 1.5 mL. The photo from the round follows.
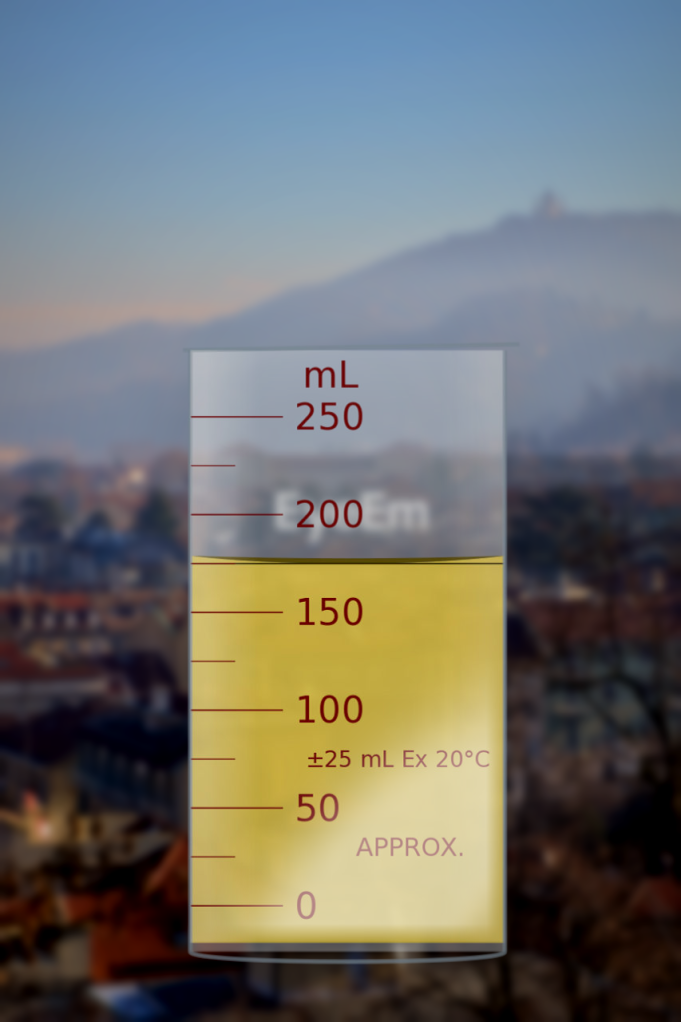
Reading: 175 mL
